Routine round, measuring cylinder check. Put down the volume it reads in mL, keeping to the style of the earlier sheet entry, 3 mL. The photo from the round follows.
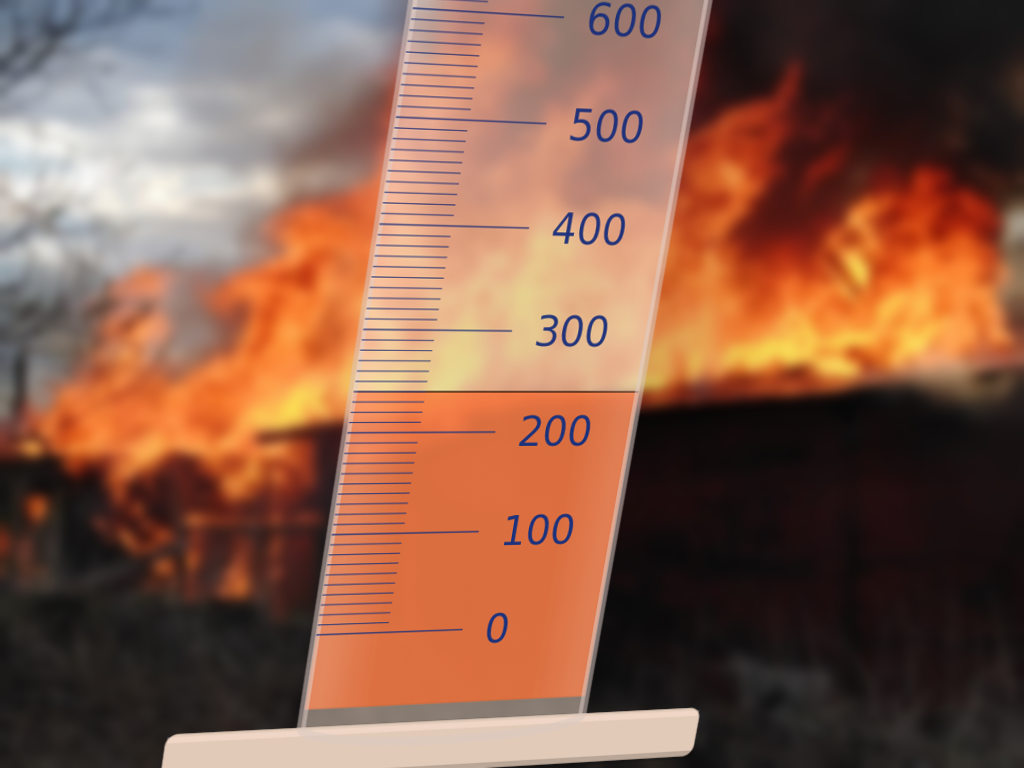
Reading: 240 mL
